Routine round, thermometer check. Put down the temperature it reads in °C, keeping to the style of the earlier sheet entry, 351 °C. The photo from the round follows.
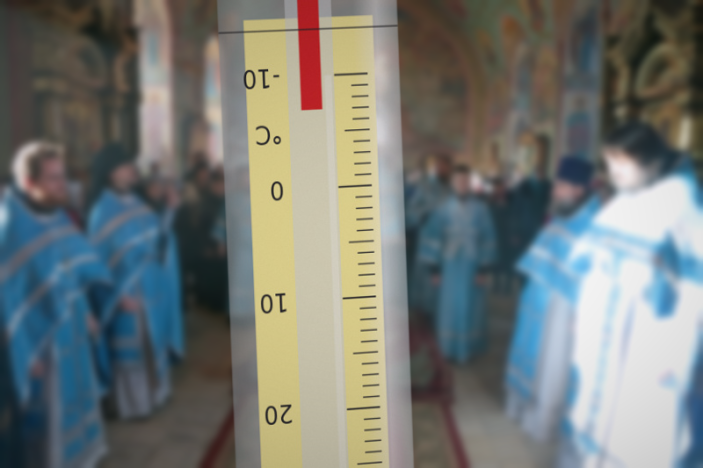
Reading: -7 °C
